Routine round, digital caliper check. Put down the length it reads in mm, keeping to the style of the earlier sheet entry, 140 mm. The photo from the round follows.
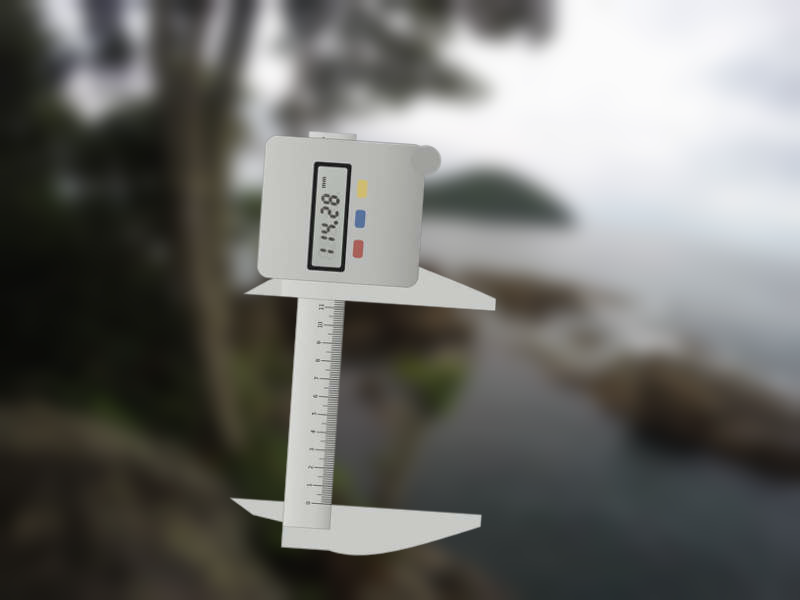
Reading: 114.28 mm
